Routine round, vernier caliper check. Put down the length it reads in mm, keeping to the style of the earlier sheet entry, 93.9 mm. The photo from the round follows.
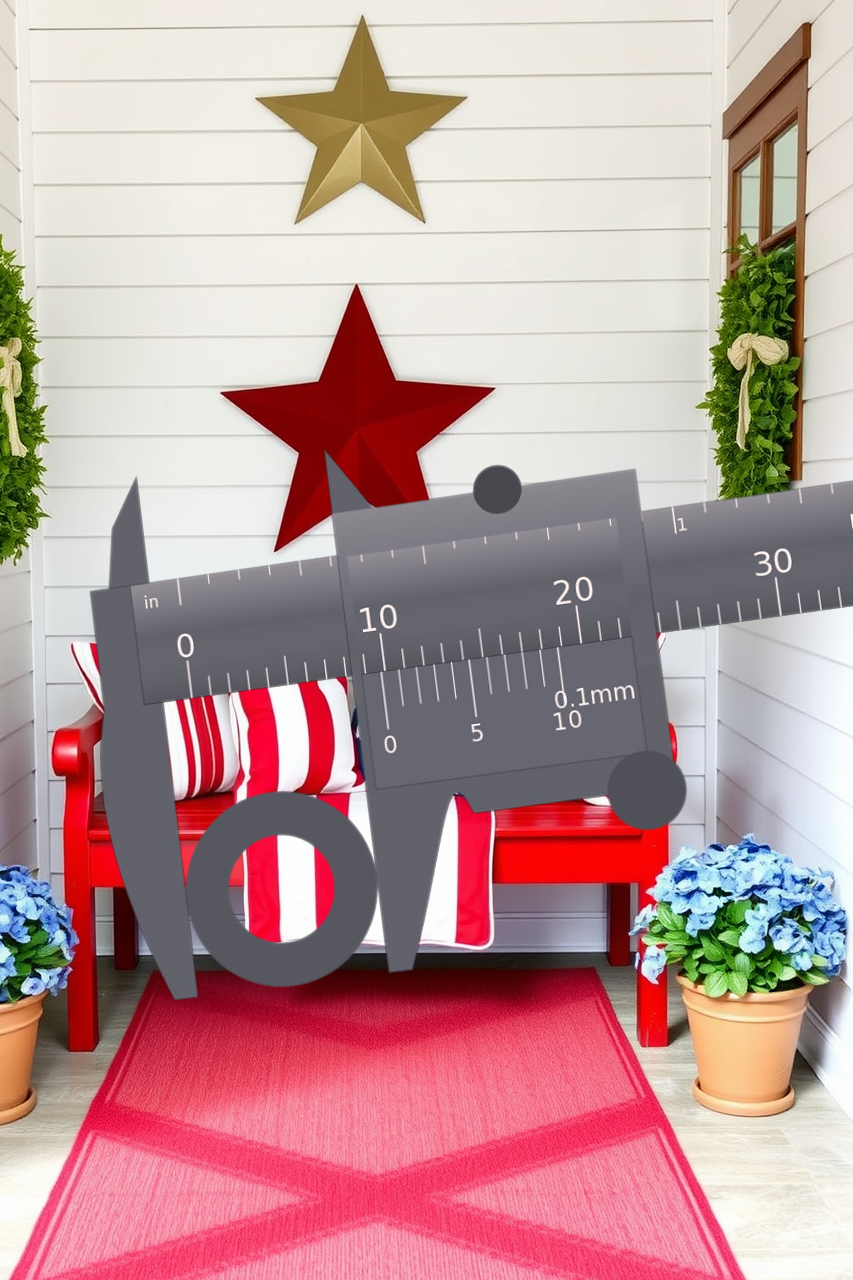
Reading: 9.8 mm
